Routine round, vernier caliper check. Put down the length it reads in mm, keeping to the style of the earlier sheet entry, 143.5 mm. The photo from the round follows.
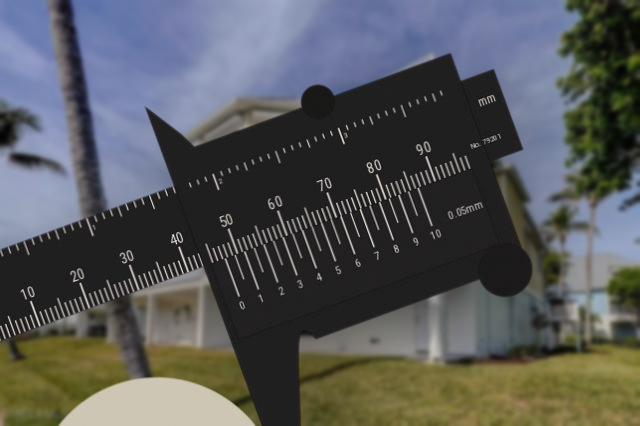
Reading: 47.5 mm
